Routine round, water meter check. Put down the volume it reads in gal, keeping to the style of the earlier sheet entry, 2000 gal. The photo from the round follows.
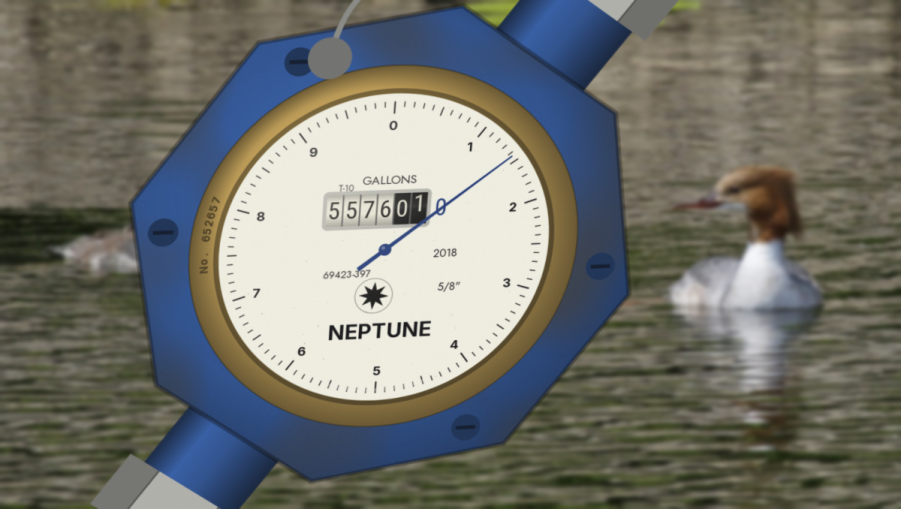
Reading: 5576011.4 gal
